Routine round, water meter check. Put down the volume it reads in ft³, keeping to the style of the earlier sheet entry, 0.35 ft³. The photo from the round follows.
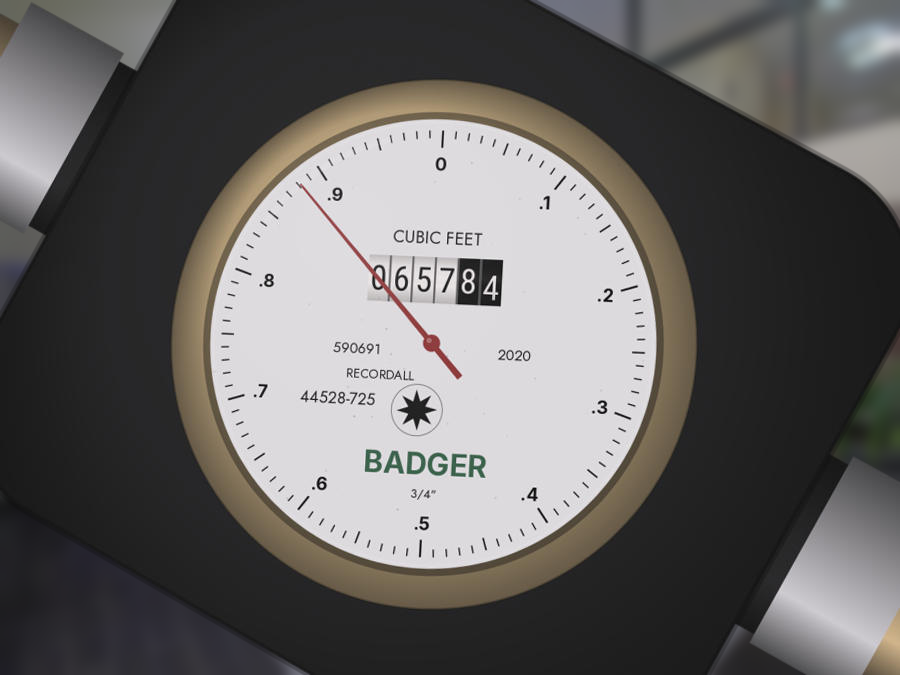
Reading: 65783.88 ft³
